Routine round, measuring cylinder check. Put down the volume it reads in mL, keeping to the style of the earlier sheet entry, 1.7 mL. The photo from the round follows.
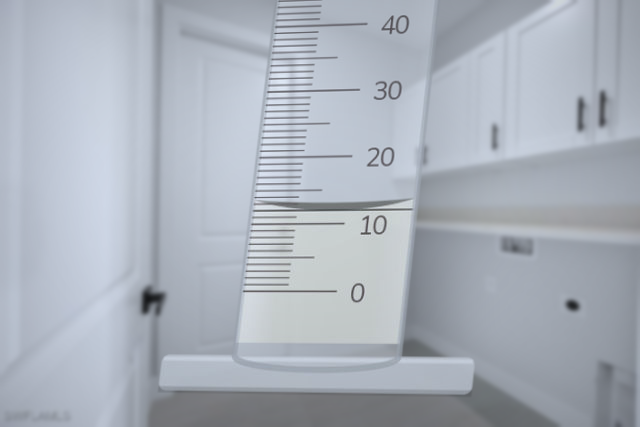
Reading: 12 mL
